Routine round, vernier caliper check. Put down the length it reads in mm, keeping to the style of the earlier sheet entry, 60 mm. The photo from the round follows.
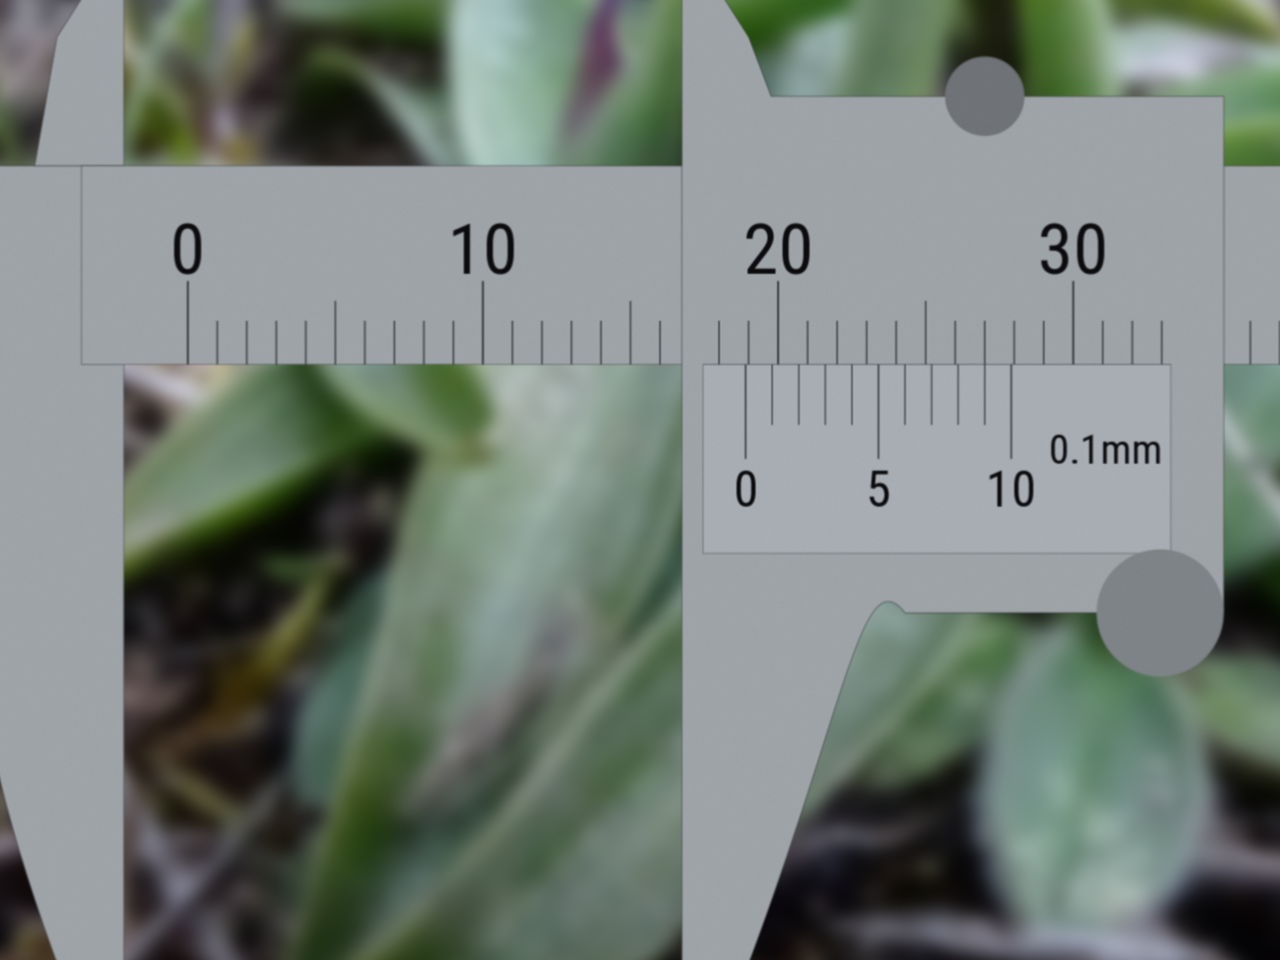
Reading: 18.9 mm
